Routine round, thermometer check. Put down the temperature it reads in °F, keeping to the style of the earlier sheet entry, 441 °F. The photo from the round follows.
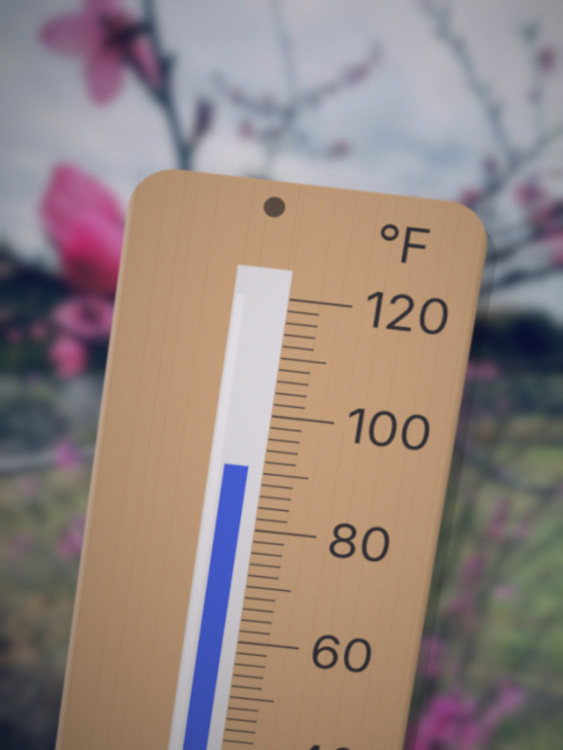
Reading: 91 °F
